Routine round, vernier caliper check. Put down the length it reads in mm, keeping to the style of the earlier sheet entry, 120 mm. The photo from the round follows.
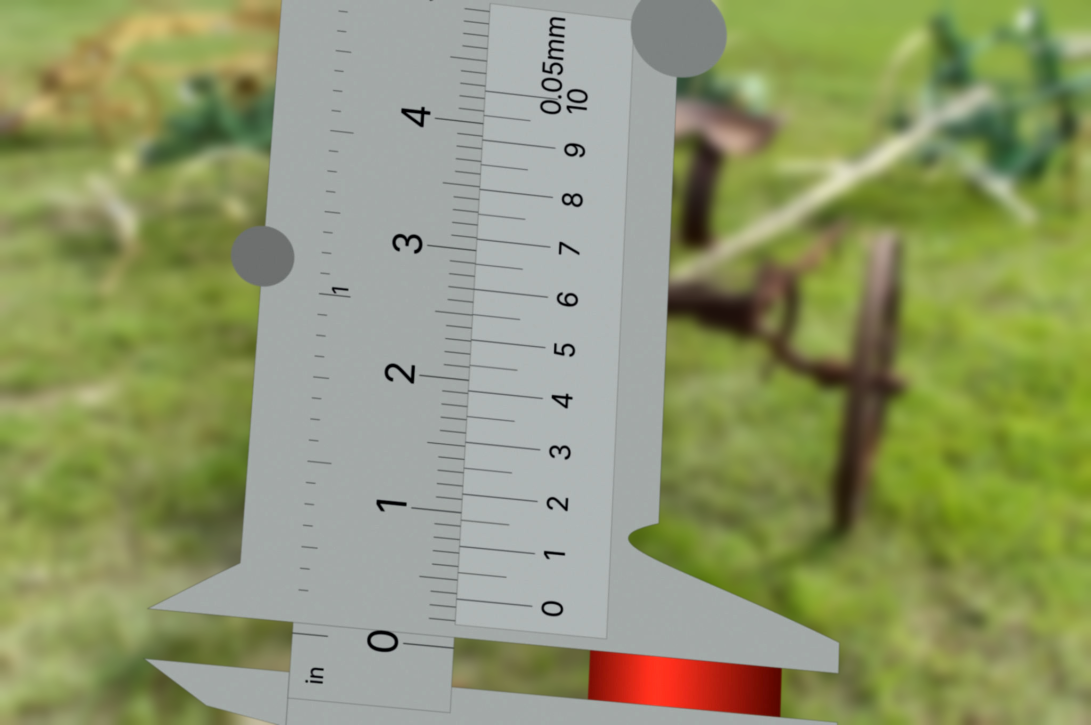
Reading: 3.6 mm
